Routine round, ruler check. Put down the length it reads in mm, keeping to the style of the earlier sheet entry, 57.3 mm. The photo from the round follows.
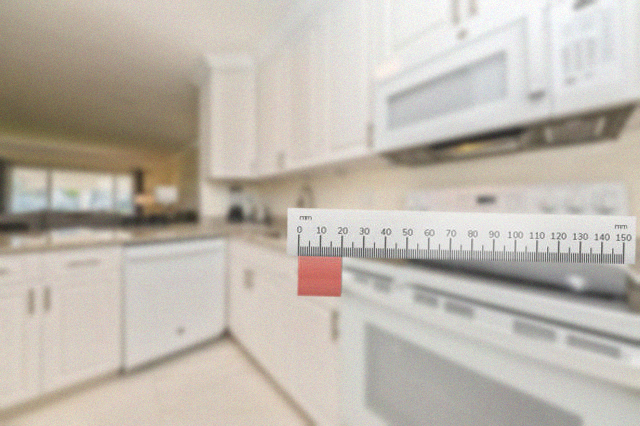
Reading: 20 mm
